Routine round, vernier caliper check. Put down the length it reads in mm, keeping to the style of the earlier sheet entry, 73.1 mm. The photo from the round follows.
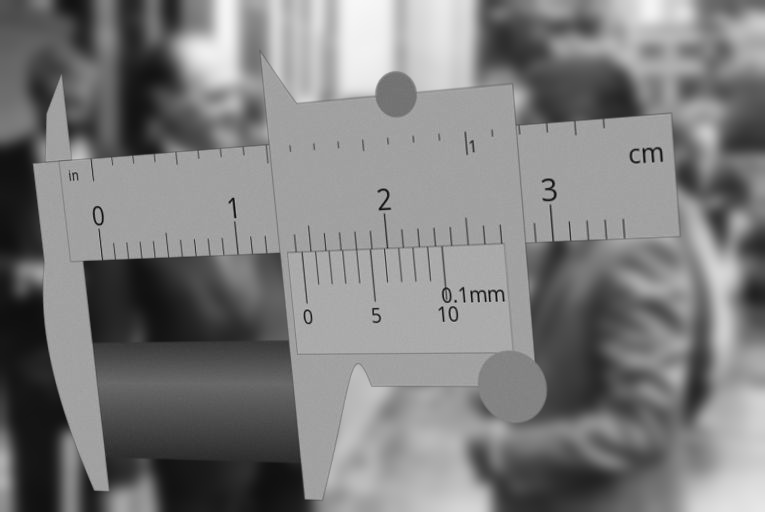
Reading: 14.4 mm
